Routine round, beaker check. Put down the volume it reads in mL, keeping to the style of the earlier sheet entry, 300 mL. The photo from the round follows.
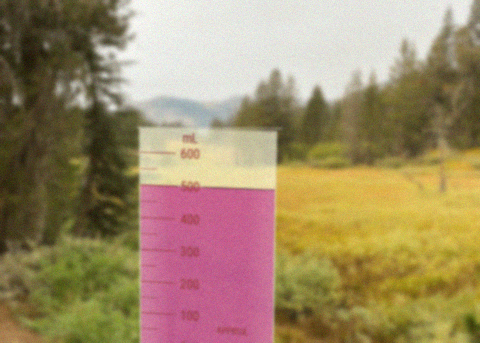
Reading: 500 mL
